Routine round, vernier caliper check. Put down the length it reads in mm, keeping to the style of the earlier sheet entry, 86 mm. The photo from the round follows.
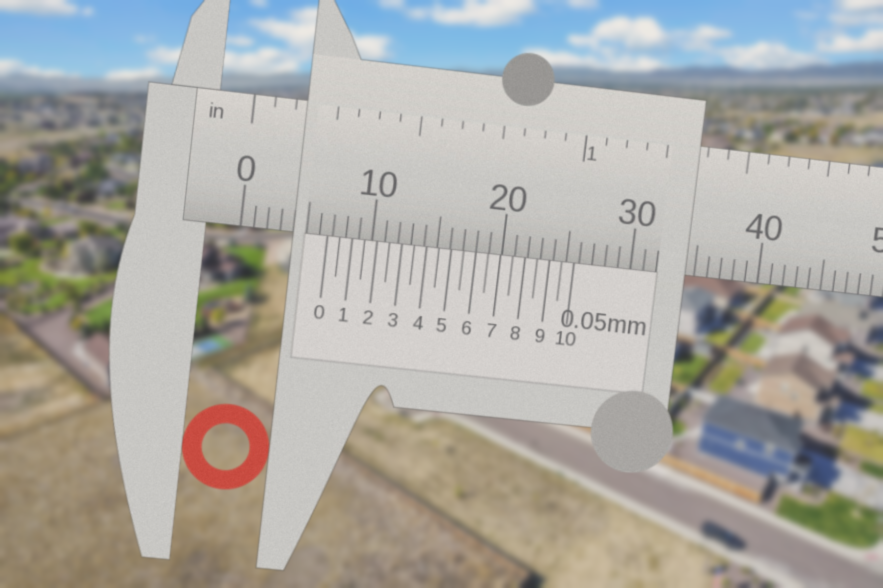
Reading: 6.6 mm
